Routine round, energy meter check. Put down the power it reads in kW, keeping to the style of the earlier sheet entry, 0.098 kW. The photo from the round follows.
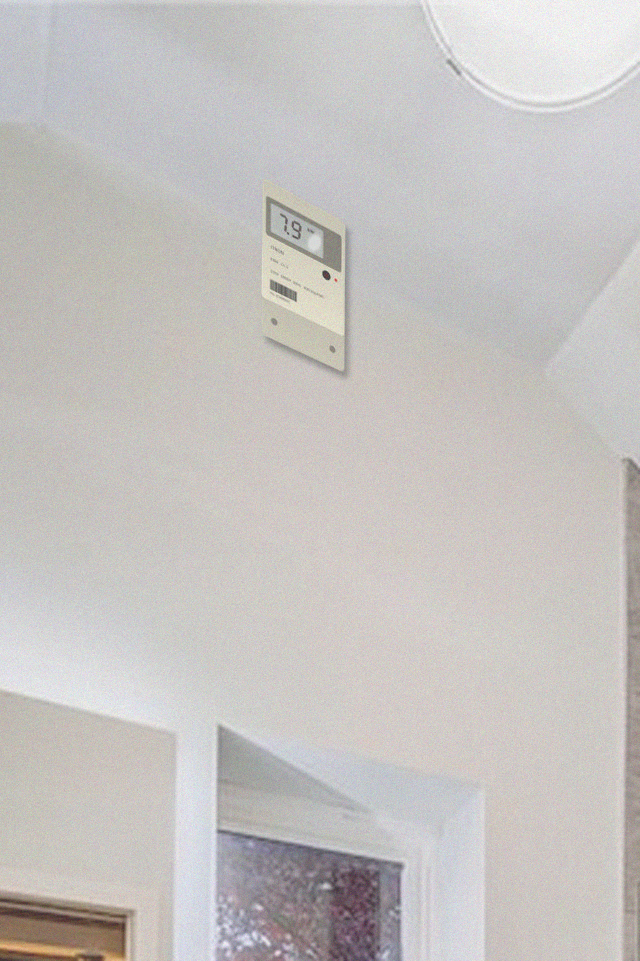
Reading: 7.9 kW
